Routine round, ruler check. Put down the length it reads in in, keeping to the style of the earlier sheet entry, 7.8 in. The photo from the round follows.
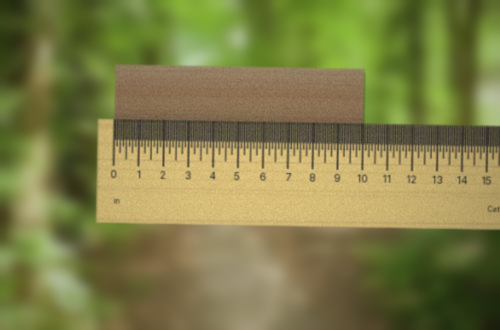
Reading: 10 in
